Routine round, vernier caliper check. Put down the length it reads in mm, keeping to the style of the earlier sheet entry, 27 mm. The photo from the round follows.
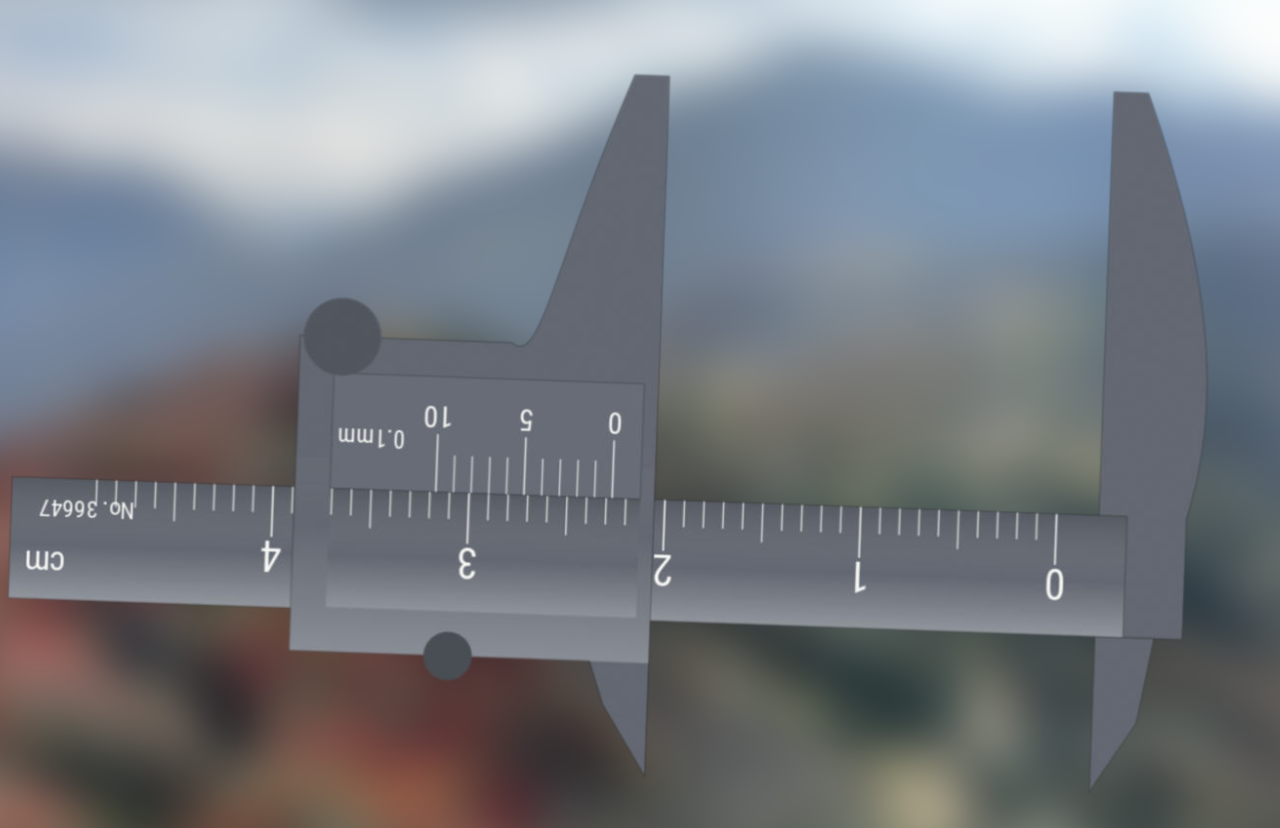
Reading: 22.7 mm
